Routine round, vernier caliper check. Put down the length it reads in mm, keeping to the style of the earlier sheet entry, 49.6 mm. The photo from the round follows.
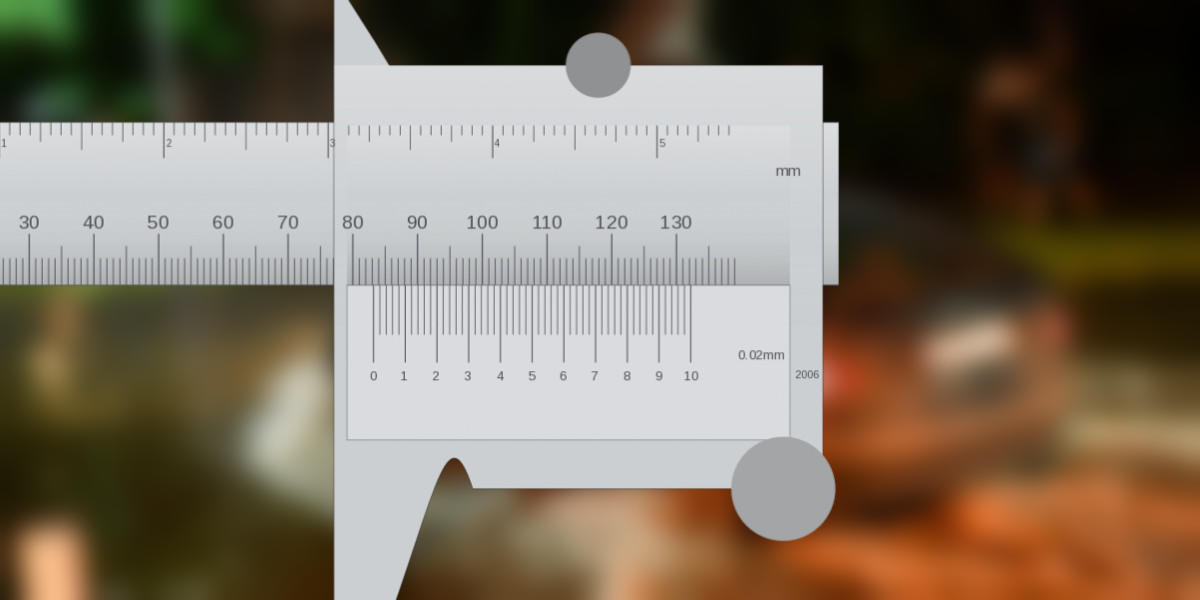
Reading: 83.2 mm
